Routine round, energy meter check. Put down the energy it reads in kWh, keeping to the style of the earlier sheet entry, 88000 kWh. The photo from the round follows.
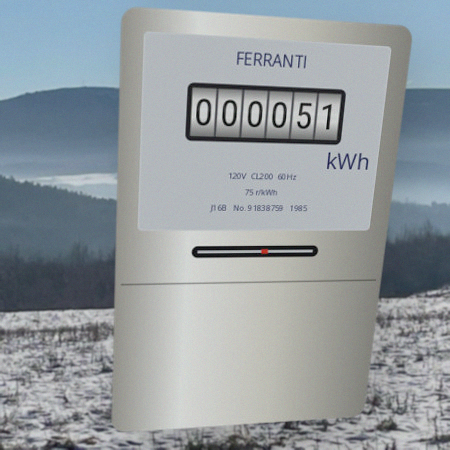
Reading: 51 kWh
